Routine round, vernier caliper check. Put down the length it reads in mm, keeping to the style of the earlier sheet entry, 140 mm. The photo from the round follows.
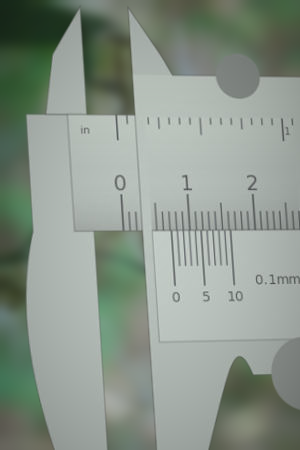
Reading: 7.2 mm
